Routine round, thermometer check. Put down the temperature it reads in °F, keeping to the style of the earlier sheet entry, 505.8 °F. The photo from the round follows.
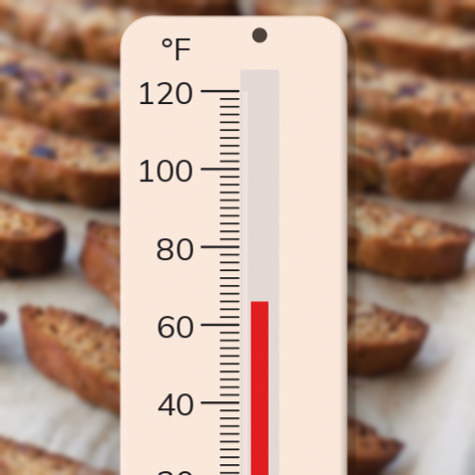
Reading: 66 °F
